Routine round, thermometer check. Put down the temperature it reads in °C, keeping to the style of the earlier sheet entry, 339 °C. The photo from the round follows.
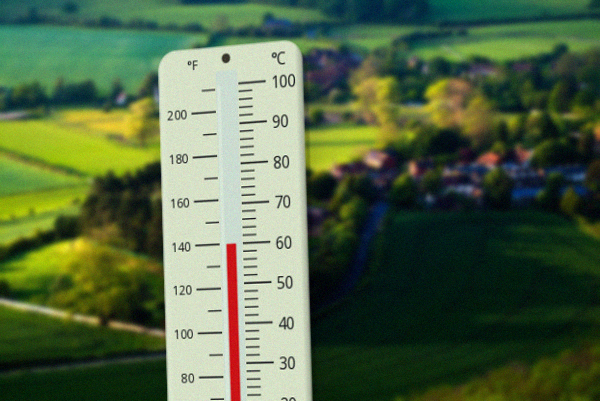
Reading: 60 °C
